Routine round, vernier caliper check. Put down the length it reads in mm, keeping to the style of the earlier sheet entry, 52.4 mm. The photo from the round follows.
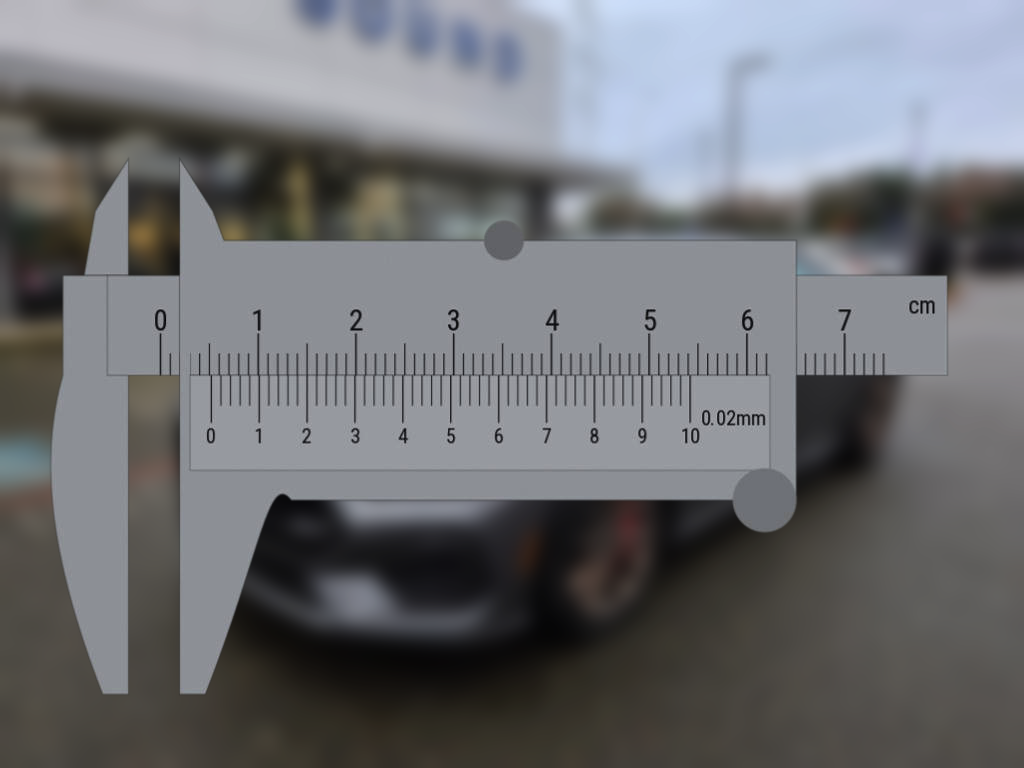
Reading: 5.2 mm
